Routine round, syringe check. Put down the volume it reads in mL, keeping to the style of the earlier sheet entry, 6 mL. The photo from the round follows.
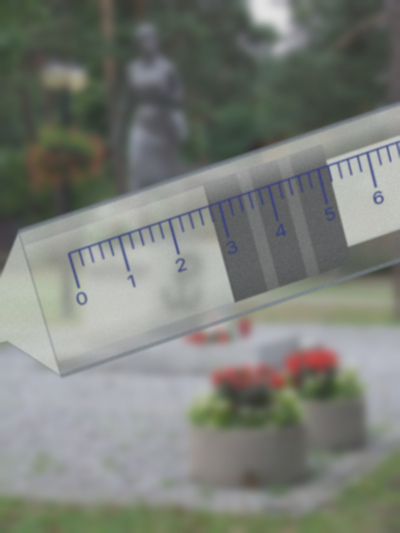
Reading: 2.8 mL
